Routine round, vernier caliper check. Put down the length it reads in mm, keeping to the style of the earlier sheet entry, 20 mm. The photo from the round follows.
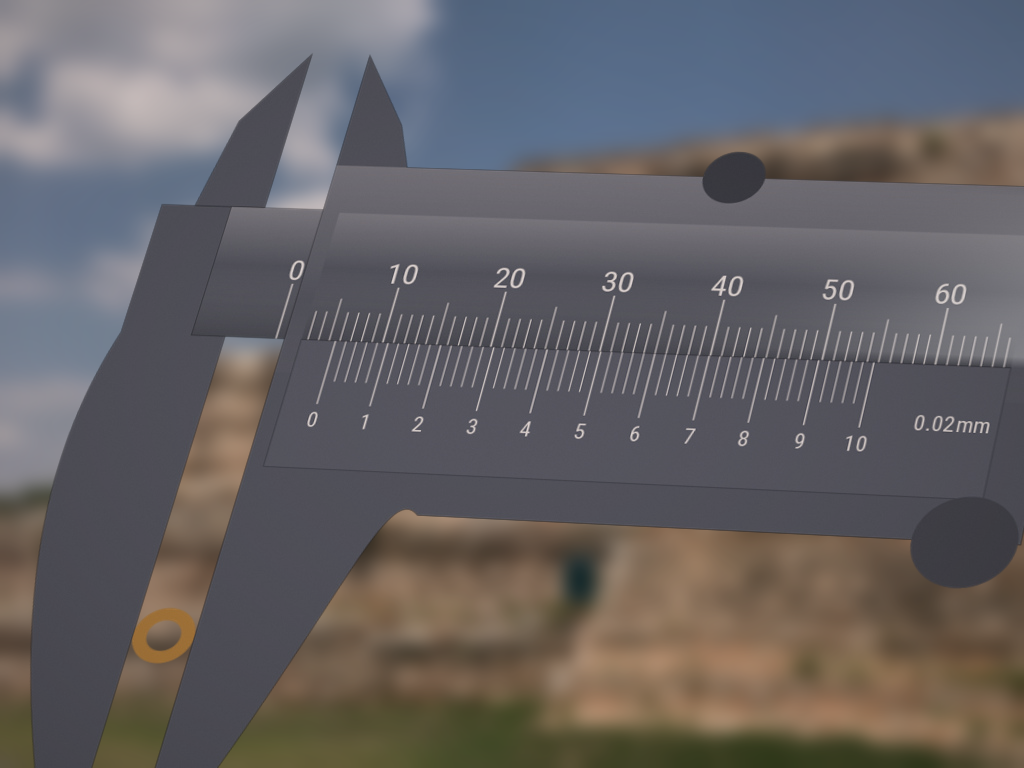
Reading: 5.6 mm
